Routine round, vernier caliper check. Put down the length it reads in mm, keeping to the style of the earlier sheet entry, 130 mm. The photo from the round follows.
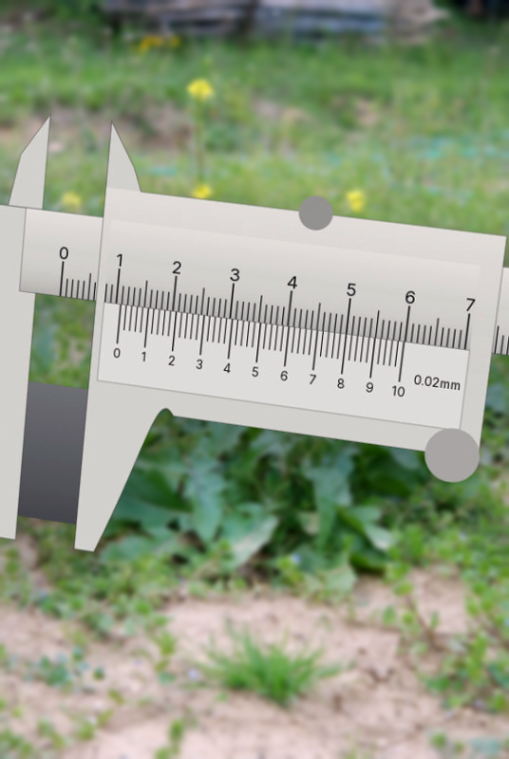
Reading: 10.8 mm
